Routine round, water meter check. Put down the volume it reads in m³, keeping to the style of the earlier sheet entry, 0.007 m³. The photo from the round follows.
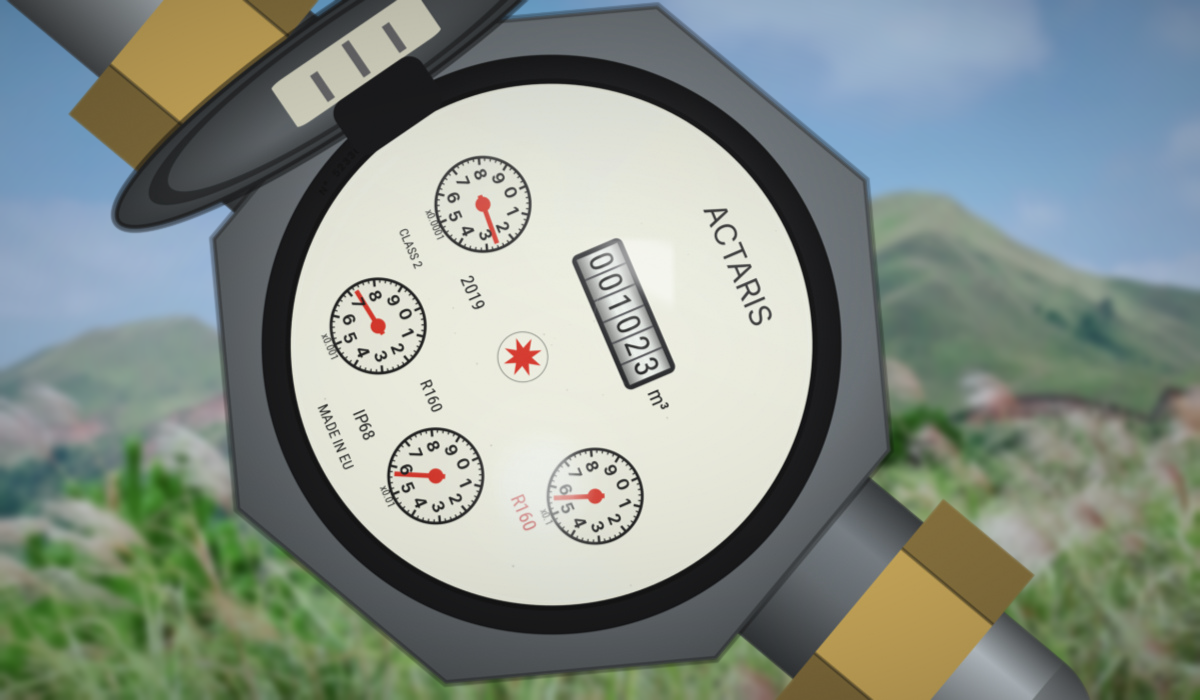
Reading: 1023.5572 m³
